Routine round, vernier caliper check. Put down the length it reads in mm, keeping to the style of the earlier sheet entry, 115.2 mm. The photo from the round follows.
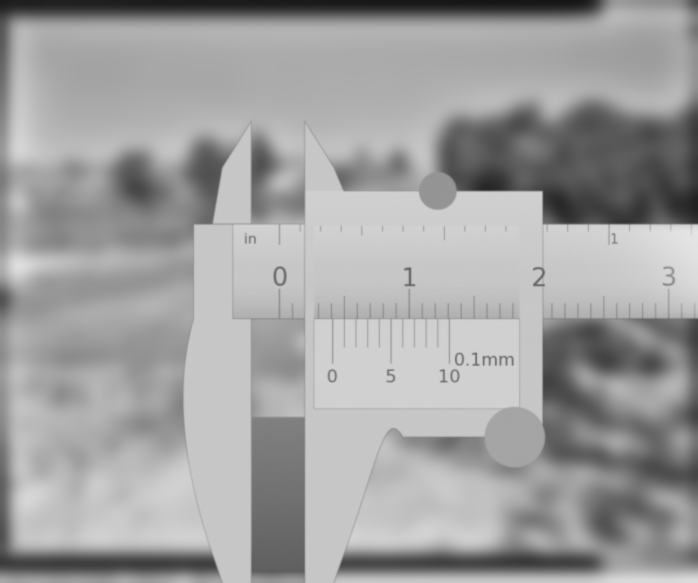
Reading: 4.1 mm
